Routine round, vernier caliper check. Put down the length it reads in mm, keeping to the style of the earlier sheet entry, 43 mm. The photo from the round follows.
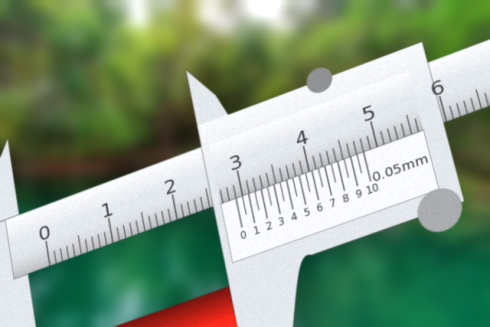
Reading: 29.0 mm
